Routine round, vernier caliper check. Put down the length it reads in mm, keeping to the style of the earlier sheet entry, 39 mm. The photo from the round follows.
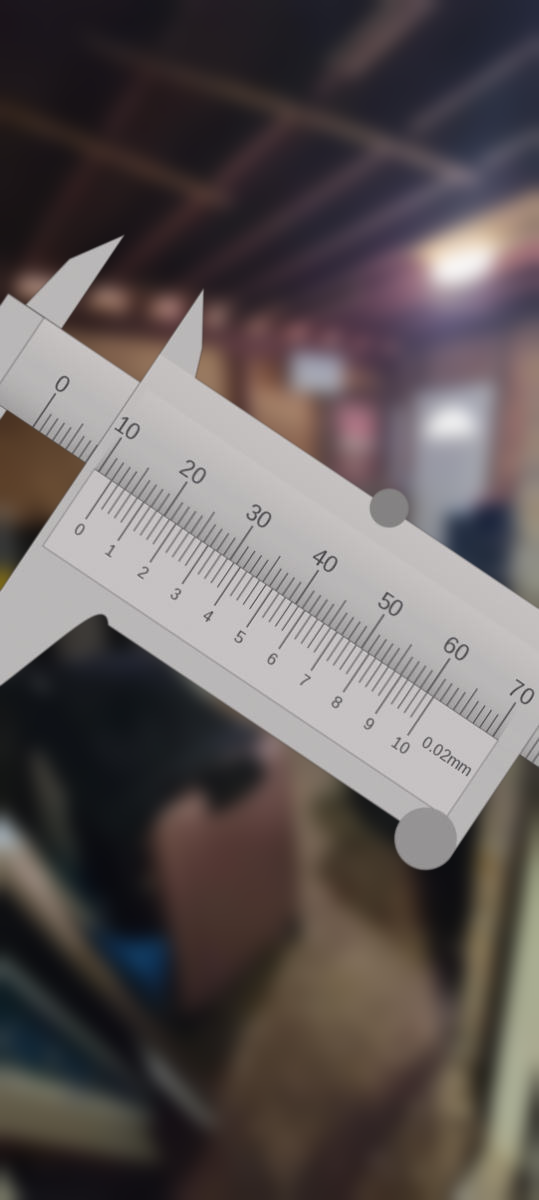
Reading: 12.0 mm
